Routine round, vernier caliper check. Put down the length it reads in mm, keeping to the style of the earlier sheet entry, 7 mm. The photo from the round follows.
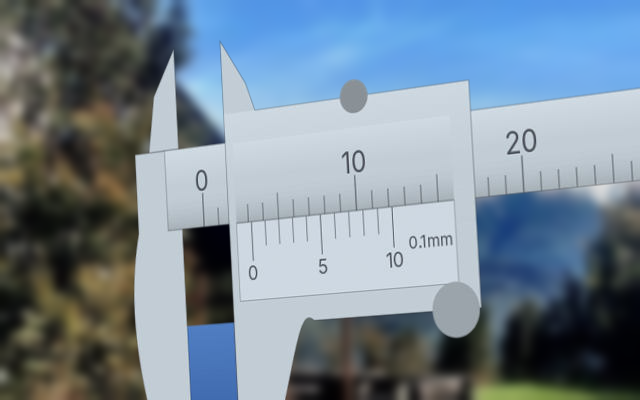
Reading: 3.2 mm
